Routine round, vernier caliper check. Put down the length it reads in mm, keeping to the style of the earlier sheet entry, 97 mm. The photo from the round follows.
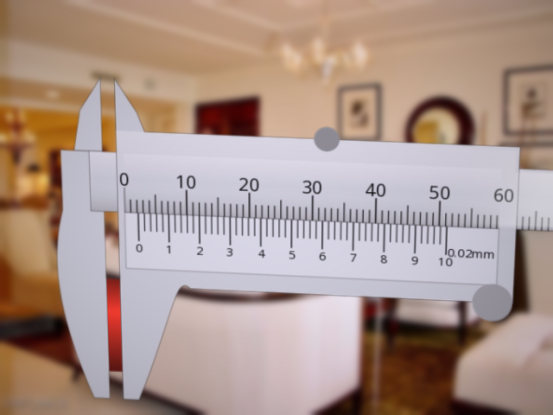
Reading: 2.2 mm
